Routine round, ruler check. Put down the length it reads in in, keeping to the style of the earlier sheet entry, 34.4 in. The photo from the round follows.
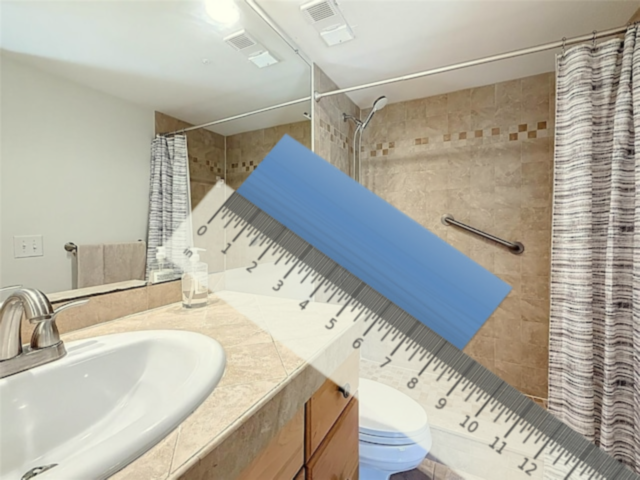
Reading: 8.5 in
